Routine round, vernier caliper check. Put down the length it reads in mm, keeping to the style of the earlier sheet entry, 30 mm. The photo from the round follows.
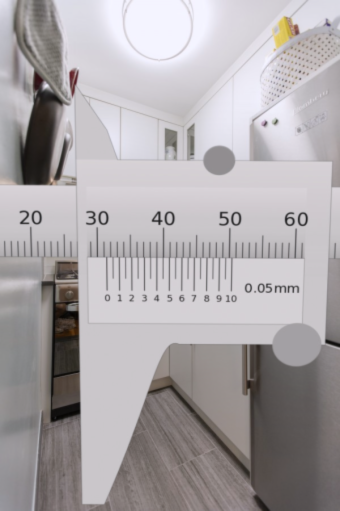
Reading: 31.4 mm
